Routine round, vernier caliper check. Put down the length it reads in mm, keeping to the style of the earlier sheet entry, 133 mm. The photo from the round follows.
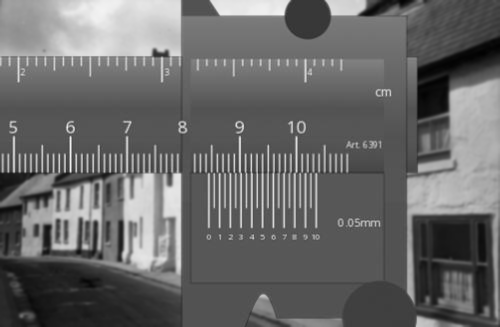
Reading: 84.5 mm
